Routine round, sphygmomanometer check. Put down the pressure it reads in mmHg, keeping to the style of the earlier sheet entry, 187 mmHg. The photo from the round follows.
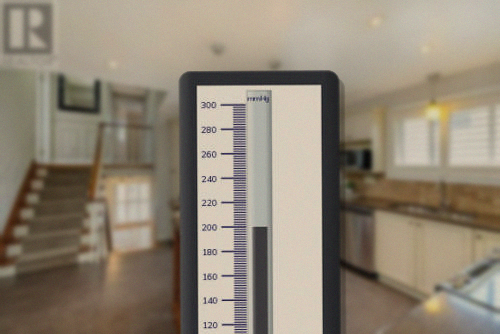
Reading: 200 mmHg
